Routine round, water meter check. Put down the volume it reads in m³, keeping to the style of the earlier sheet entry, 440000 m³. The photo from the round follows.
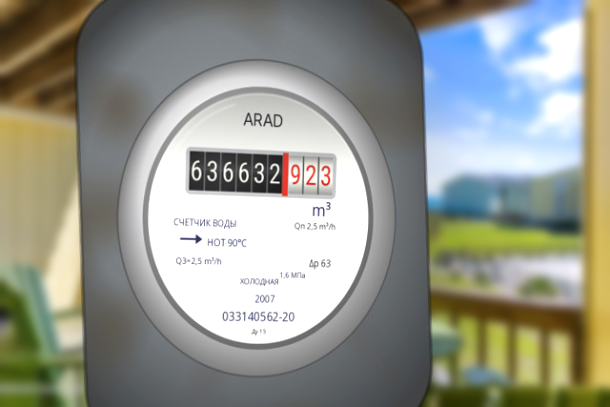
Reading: 636632.923 m³
